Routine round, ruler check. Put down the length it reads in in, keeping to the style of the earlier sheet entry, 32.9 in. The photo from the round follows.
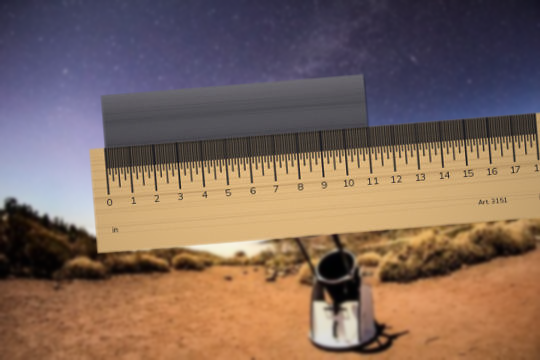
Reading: 11 in
